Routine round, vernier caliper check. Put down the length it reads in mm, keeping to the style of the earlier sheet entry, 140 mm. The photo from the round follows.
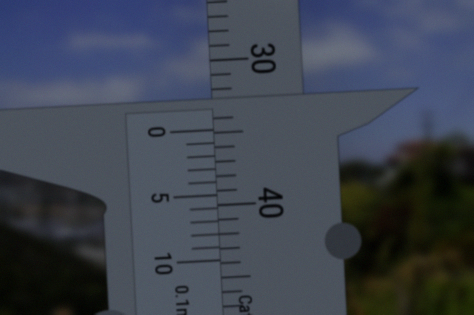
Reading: 34.8 mm
